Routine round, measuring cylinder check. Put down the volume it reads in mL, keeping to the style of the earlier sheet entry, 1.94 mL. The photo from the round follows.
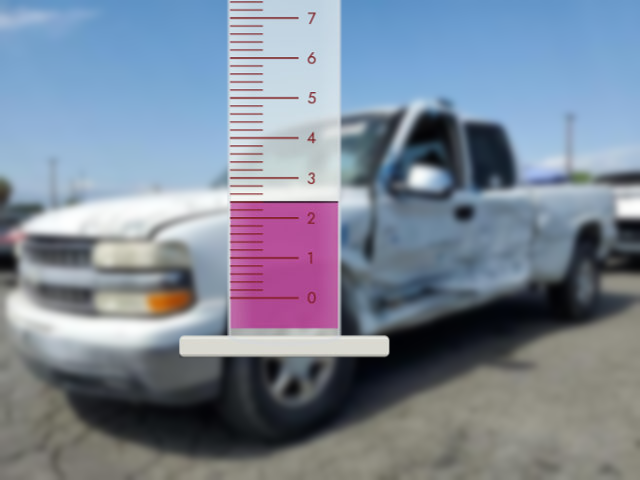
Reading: 2.4 mL
